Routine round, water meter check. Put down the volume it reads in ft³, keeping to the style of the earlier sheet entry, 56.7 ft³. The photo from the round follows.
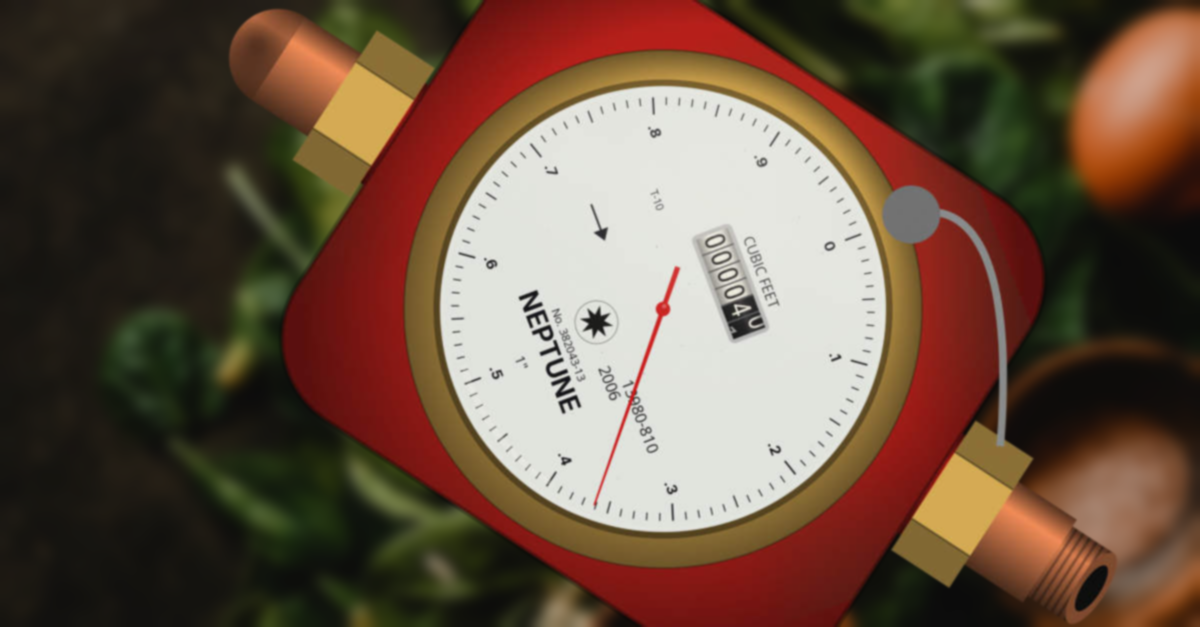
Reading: 40.36 ft³
